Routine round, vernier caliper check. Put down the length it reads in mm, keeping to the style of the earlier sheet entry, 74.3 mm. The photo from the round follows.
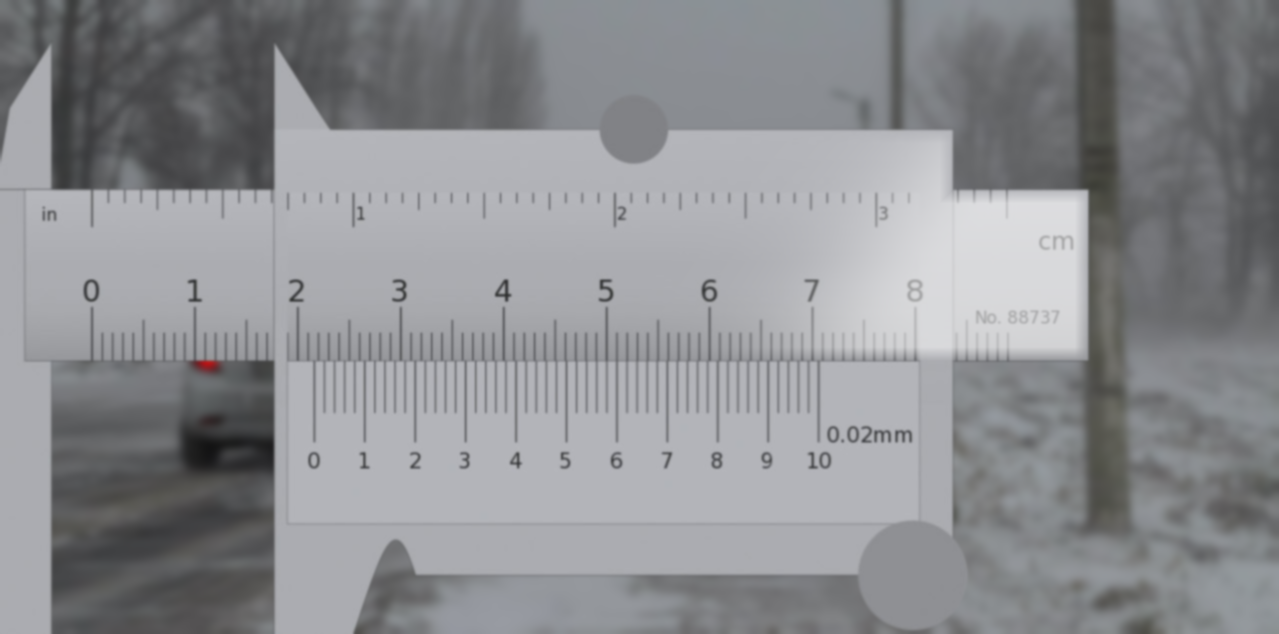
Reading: 21.6 mm
